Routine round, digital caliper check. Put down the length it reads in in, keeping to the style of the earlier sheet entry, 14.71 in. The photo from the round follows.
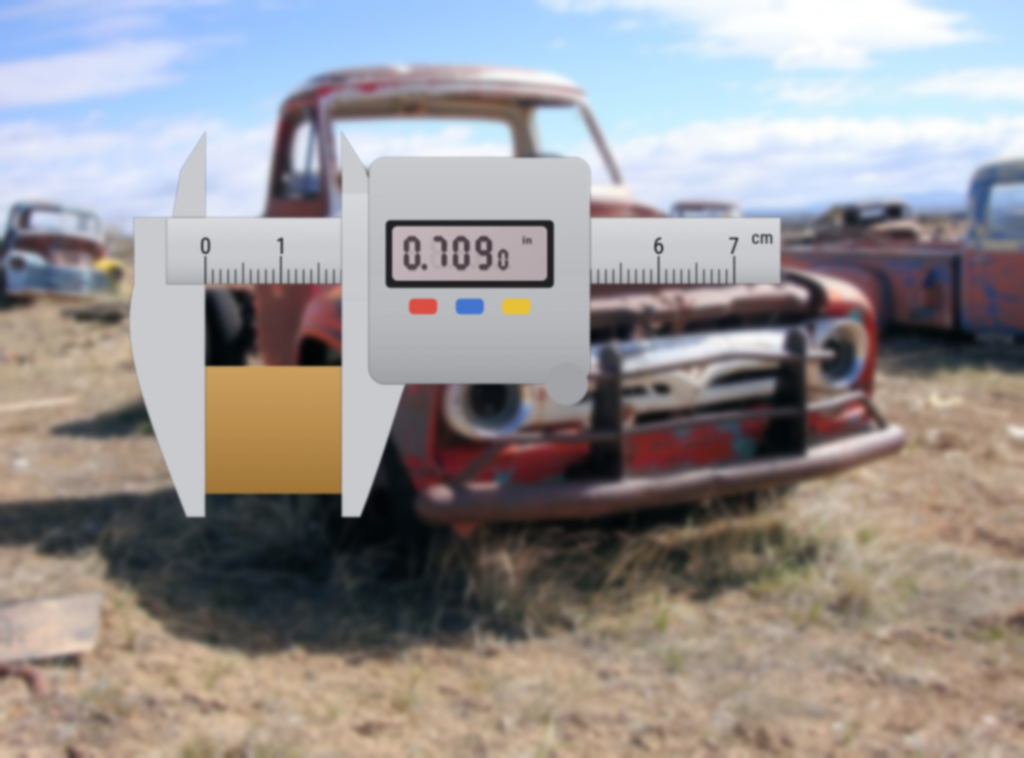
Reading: 0.7090 in
